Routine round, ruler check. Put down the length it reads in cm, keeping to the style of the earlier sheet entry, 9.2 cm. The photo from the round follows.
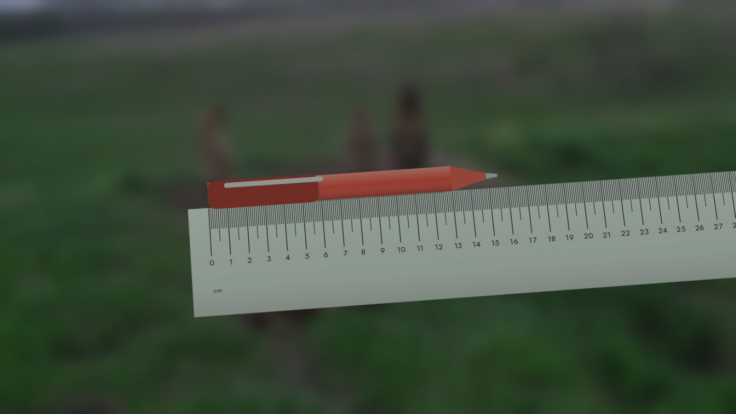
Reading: 15.5 cm
